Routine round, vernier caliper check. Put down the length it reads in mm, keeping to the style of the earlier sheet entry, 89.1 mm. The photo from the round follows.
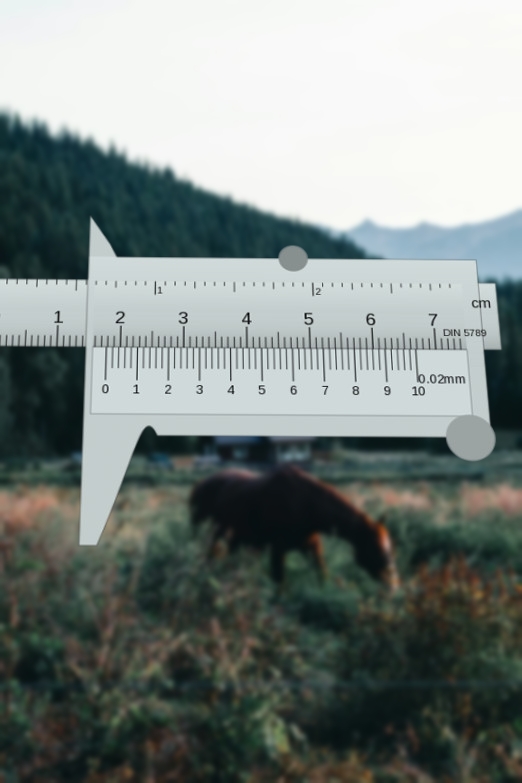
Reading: 17.8 mm
